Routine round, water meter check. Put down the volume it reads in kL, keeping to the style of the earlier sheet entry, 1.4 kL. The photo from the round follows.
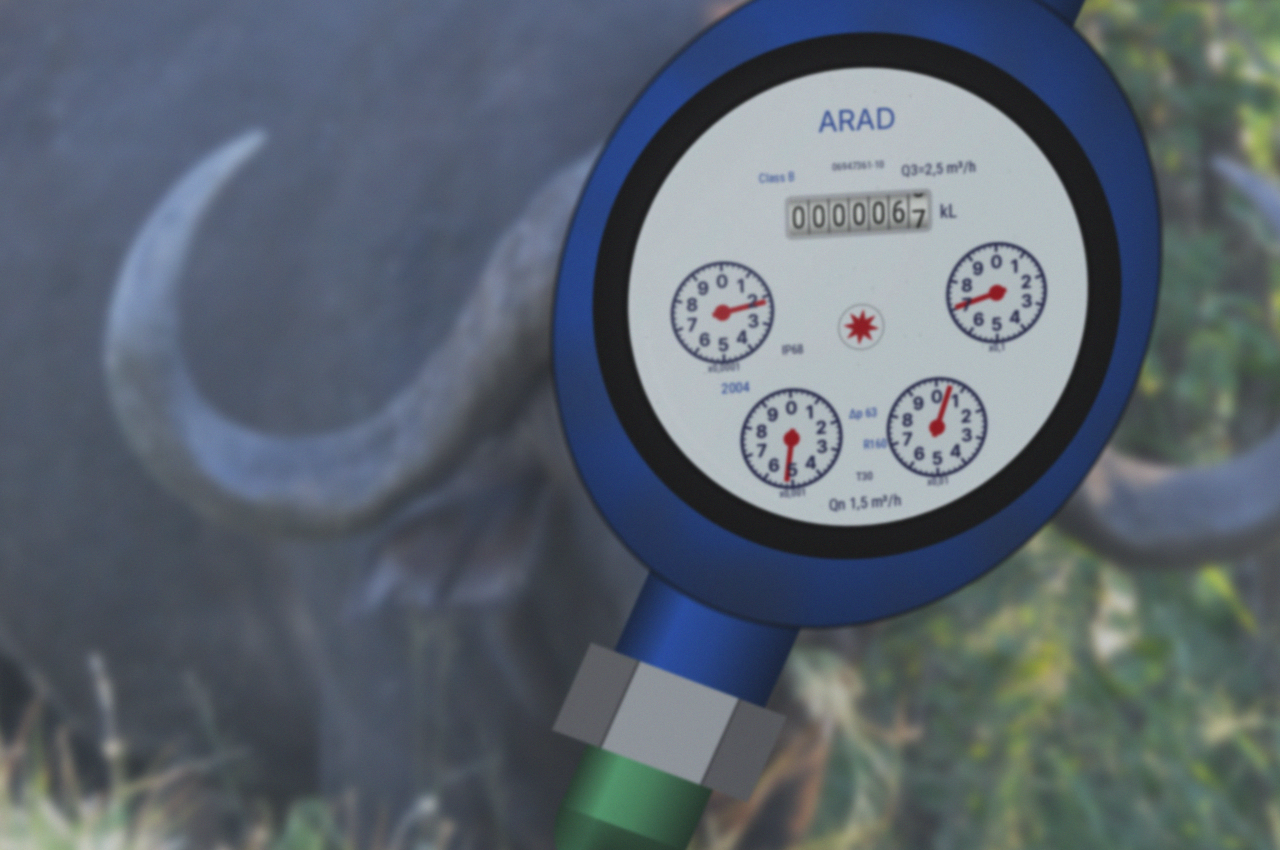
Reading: 66.7052 kL
